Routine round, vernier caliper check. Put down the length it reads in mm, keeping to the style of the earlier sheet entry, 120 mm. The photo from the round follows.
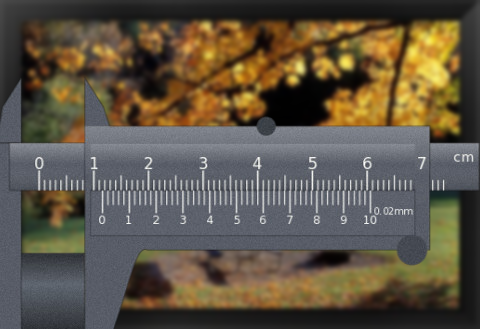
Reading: 11.6 mm
